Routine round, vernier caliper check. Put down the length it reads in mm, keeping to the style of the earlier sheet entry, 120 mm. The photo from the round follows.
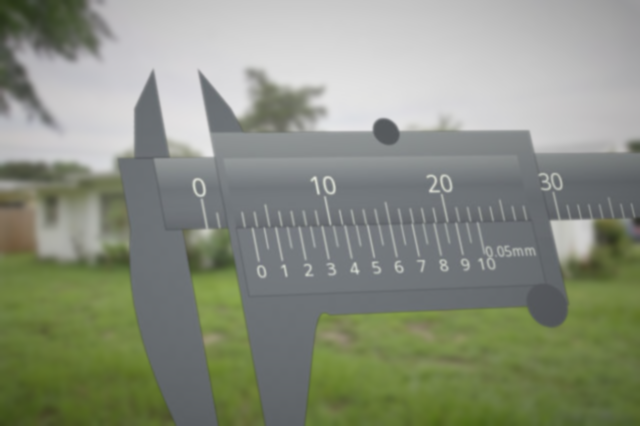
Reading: 3.6 mm
